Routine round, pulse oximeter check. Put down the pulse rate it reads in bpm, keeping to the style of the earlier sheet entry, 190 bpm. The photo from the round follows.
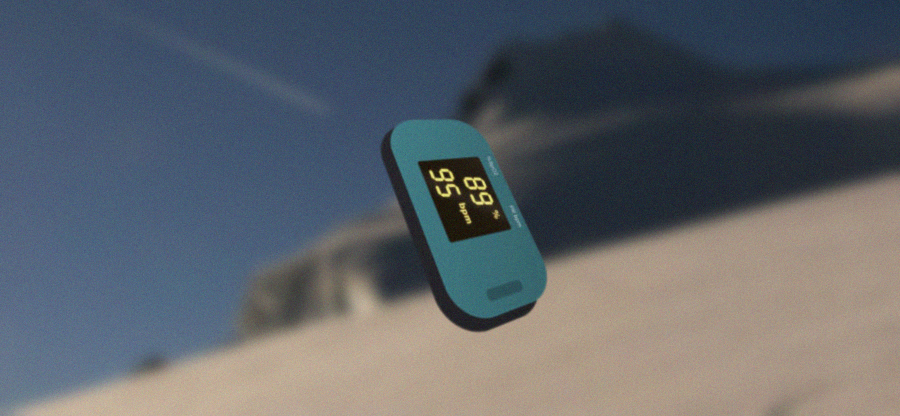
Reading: 95 bpm
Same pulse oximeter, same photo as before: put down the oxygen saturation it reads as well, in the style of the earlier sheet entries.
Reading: 89 %
